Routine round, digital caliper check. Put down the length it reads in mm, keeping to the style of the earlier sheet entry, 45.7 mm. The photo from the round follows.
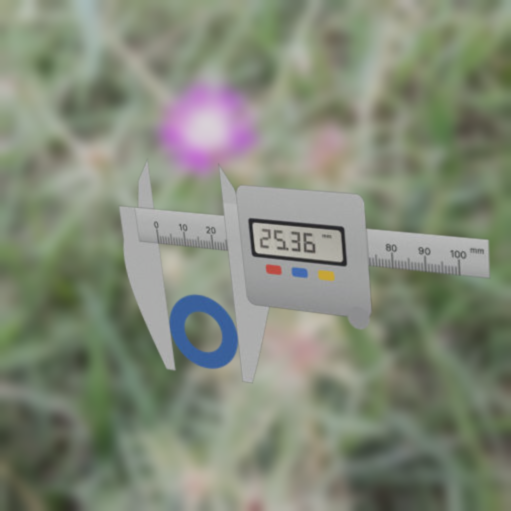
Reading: 25.36 mm
